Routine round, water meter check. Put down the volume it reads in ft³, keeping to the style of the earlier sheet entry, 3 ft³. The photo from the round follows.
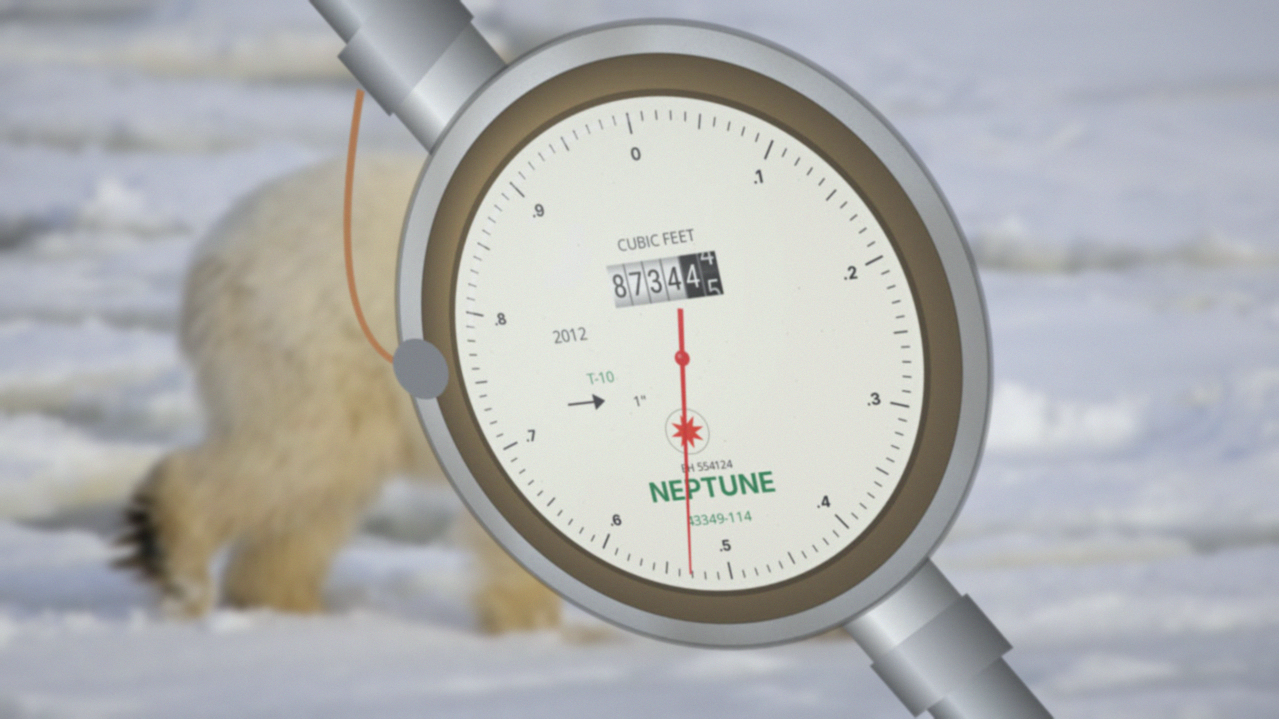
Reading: 873444.53 ft³
